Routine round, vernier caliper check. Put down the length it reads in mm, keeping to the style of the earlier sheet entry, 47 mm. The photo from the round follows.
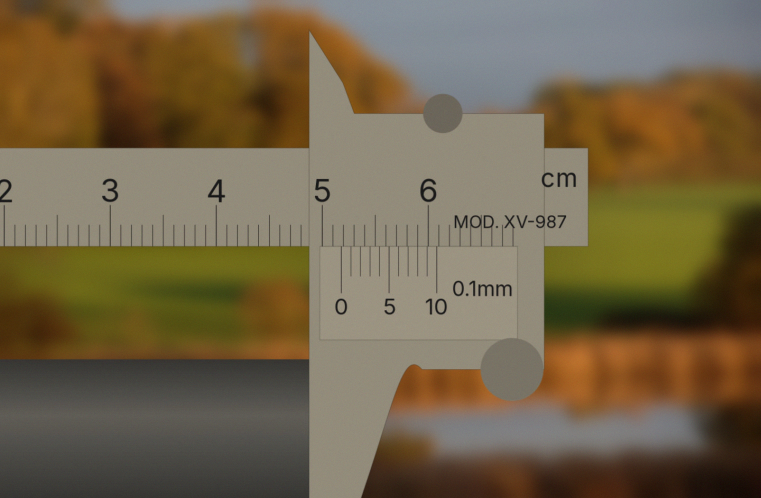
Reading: 51.8 mm
